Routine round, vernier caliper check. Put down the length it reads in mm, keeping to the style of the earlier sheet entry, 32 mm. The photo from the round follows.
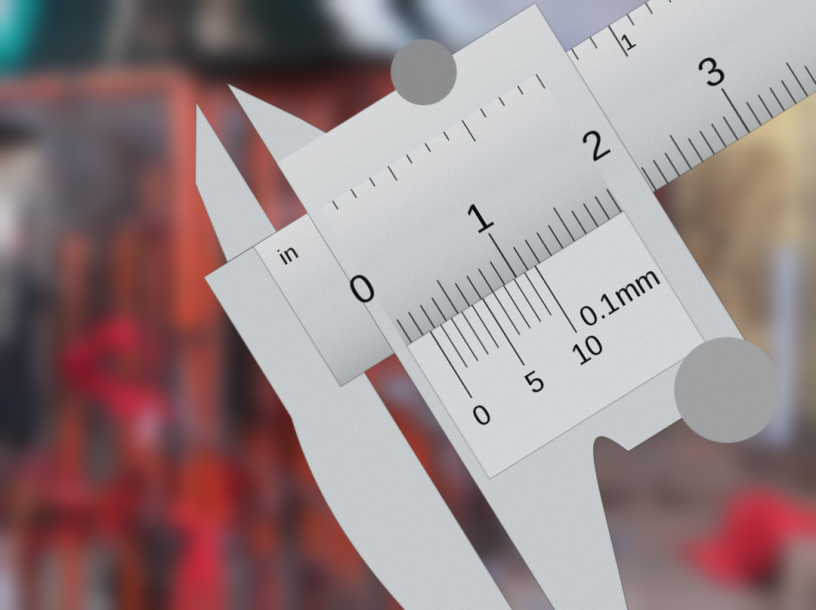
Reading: 2.6 mm
